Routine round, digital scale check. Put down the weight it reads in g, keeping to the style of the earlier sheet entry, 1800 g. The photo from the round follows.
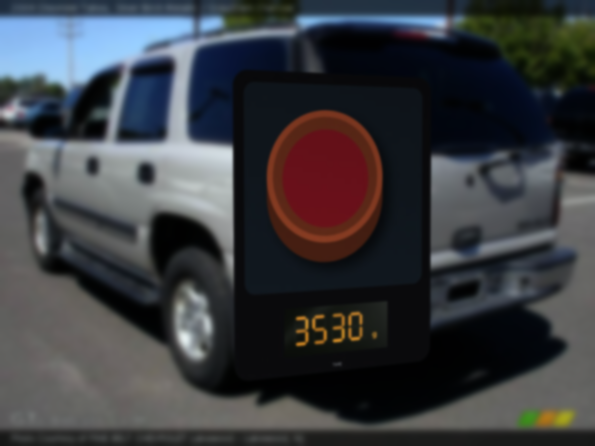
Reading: 3530 g
